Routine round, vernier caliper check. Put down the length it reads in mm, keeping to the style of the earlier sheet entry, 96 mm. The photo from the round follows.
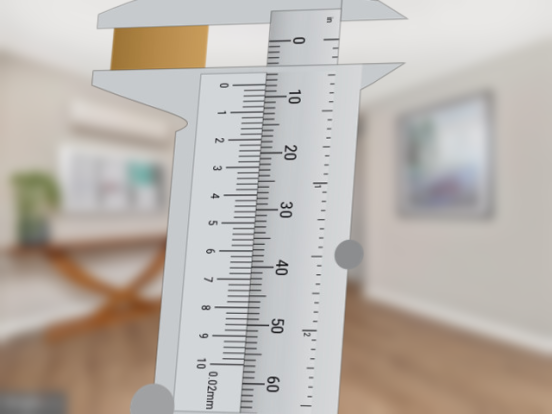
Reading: 7.8 mm
